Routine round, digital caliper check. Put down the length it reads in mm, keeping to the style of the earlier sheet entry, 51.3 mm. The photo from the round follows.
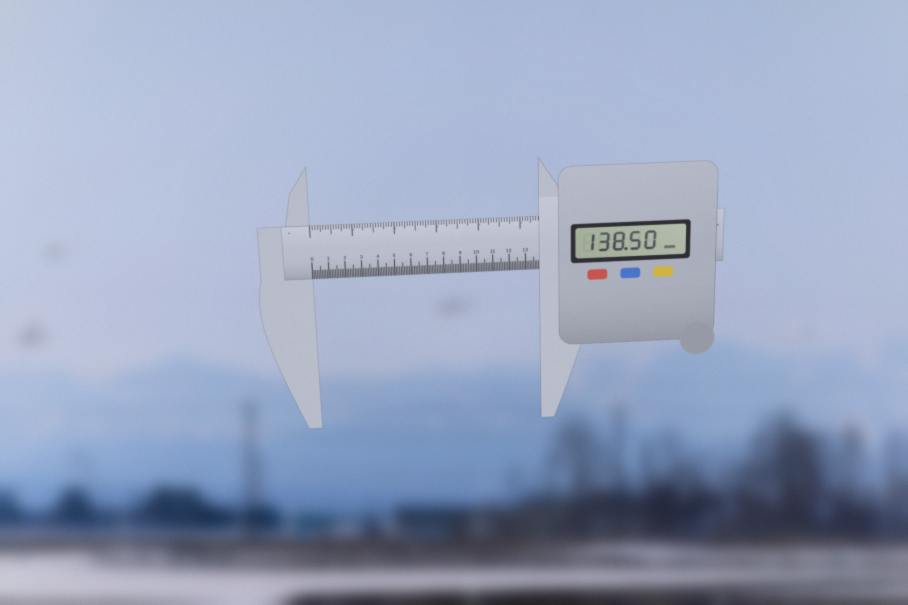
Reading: 138.50 mm
